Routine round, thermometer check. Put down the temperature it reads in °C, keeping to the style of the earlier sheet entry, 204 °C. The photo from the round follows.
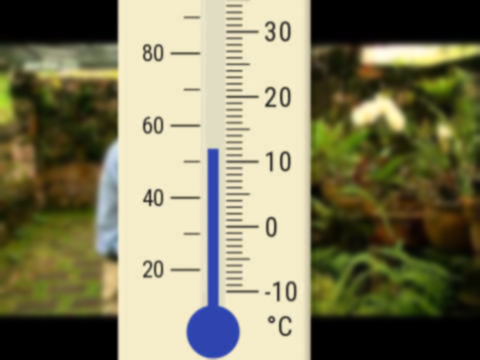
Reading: 12 °C
